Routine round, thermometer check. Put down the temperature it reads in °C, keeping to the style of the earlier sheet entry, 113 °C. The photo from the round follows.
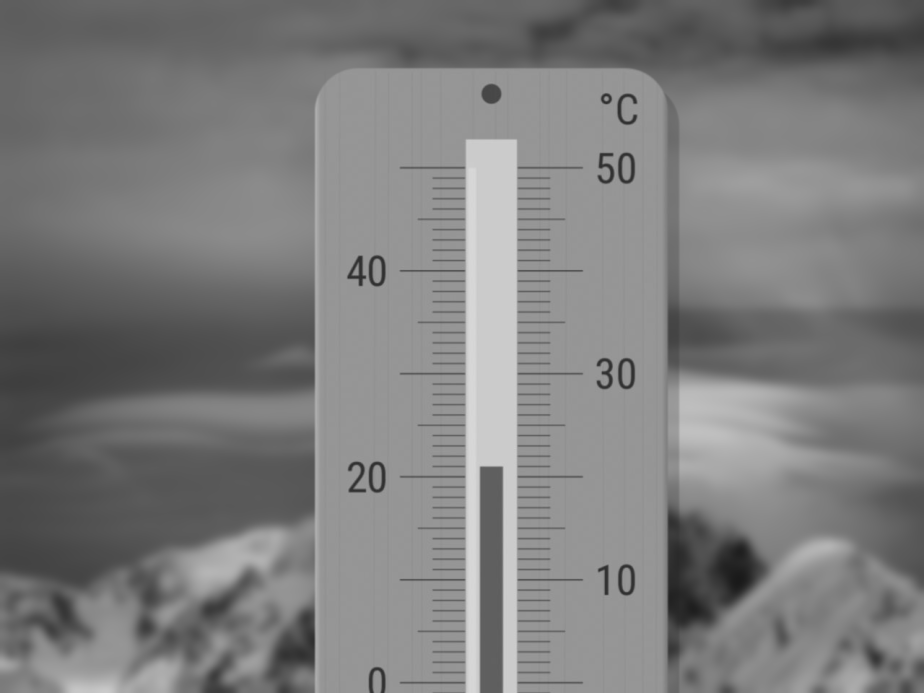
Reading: 21 °C
